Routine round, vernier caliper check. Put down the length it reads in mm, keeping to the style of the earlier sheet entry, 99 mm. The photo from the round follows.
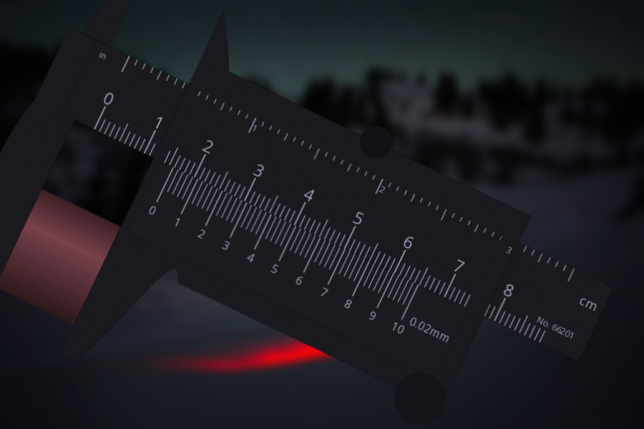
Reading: 15.8 mm
